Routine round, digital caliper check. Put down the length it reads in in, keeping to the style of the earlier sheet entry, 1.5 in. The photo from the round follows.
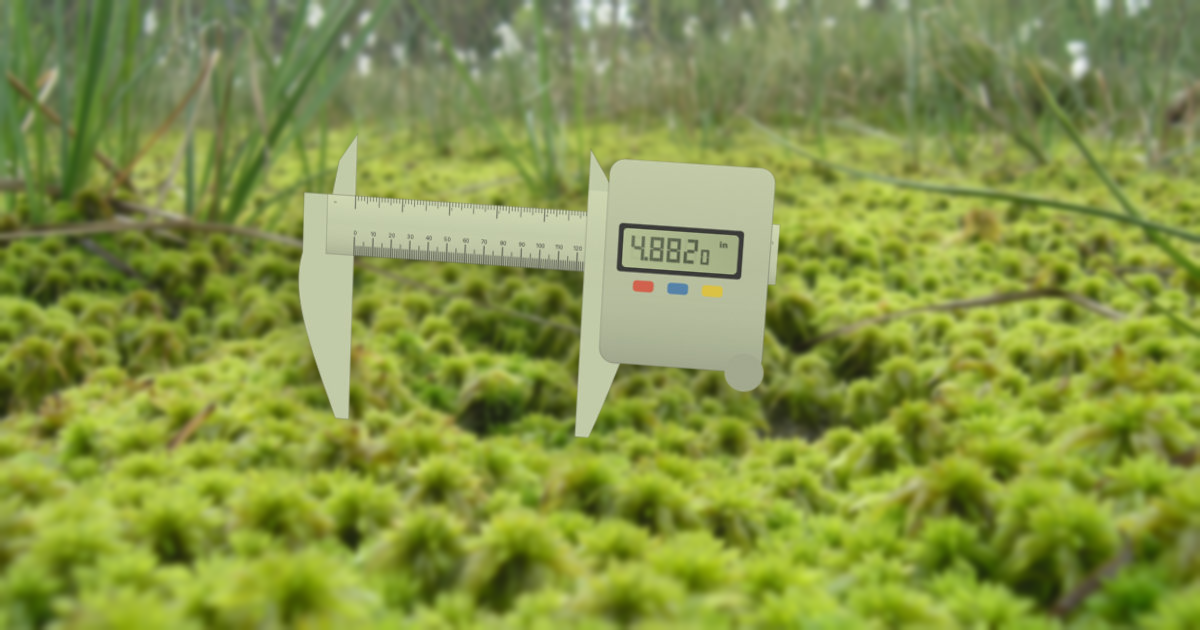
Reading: 4.8820 in
